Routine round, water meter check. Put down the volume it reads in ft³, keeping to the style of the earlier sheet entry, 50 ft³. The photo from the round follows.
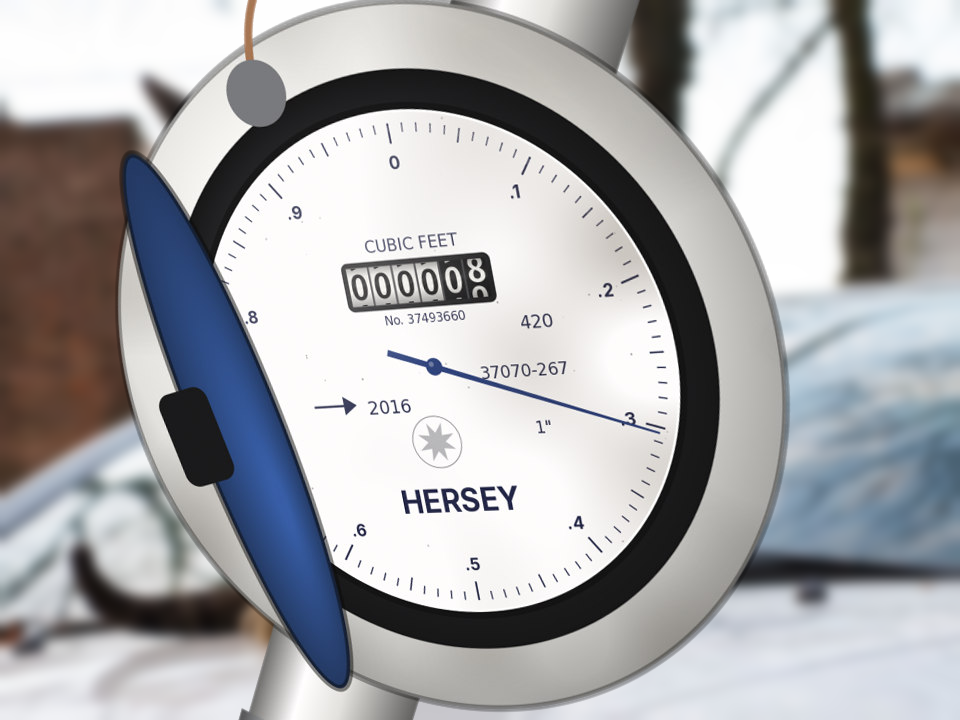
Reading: 8.30 ft³
